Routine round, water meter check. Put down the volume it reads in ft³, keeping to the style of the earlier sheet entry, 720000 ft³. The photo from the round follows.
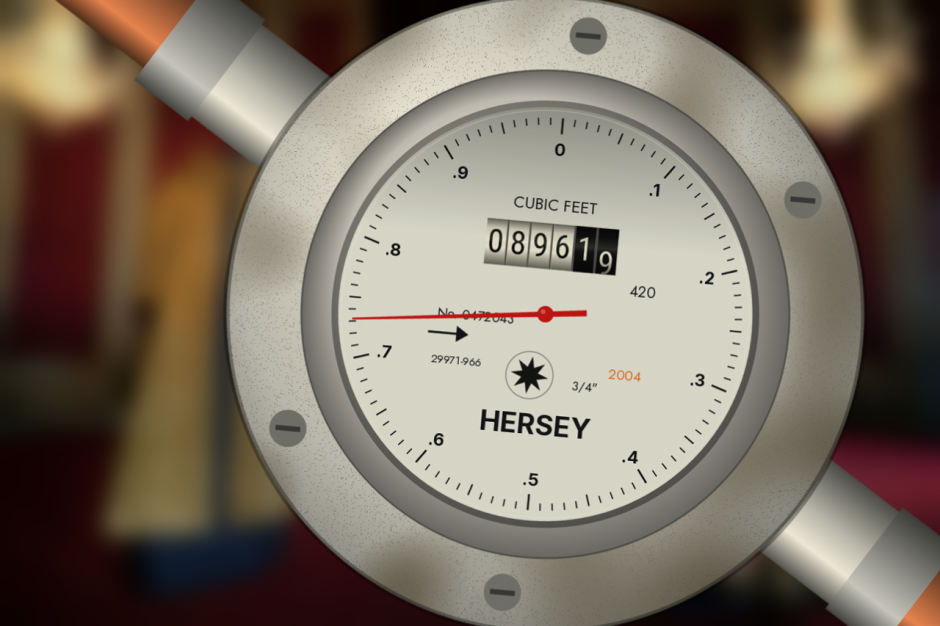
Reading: 89618.73 ft³
